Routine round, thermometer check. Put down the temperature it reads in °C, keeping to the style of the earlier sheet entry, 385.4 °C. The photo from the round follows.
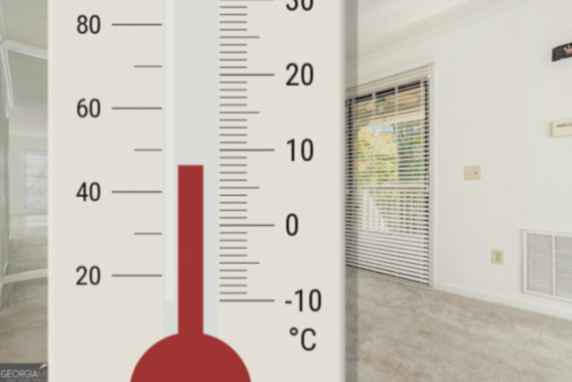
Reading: 8 °C
